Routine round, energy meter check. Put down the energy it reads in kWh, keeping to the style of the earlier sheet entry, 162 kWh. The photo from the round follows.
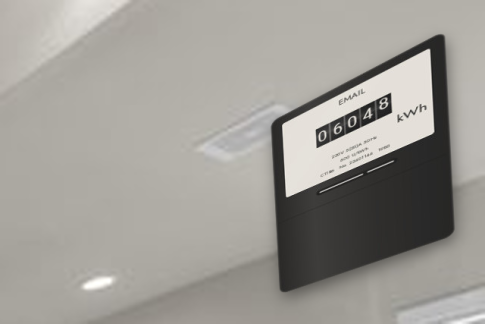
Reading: 6048 kWh
